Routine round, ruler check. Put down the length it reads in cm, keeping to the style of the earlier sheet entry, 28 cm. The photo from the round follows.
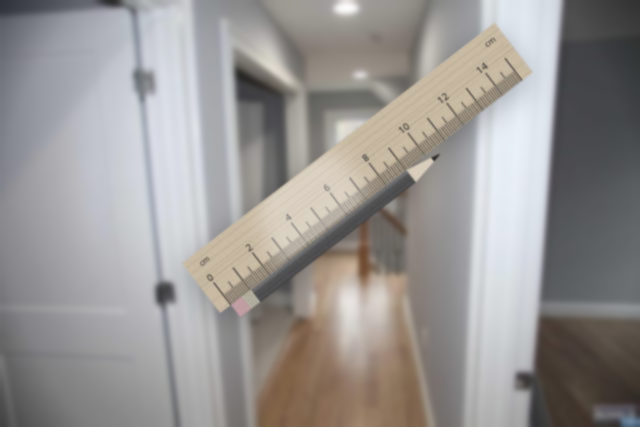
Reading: 10.5 cm
